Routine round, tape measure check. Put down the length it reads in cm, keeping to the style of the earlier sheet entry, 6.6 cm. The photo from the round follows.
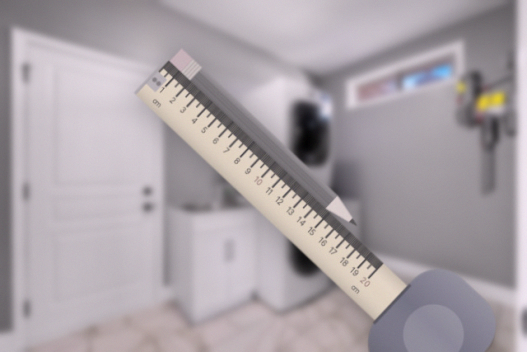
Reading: 17 cm
